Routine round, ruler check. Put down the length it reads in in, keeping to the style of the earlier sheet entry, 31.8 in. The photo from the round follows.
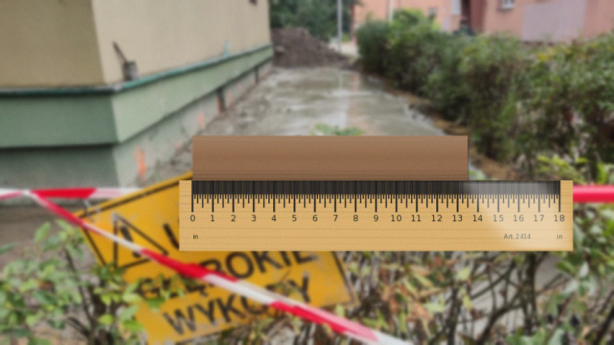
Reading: 13.5 in
